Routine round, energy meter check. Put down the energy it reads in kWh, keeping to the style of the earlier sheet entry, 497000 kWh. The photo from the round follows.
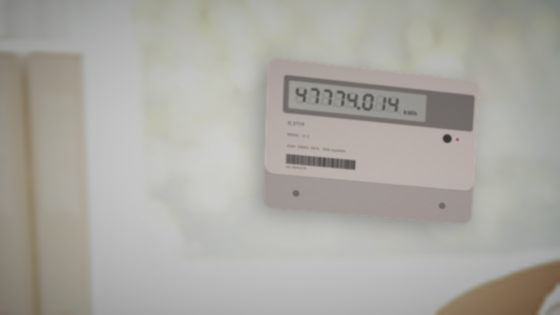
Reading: 47774.014 kWh
